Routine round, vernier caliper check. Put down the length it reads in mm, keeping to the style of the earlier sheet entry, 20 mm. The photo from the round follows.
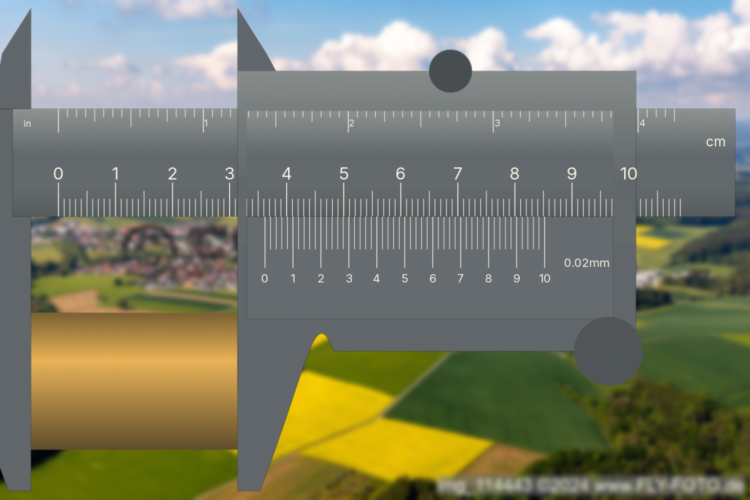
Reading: 36.2 mm
